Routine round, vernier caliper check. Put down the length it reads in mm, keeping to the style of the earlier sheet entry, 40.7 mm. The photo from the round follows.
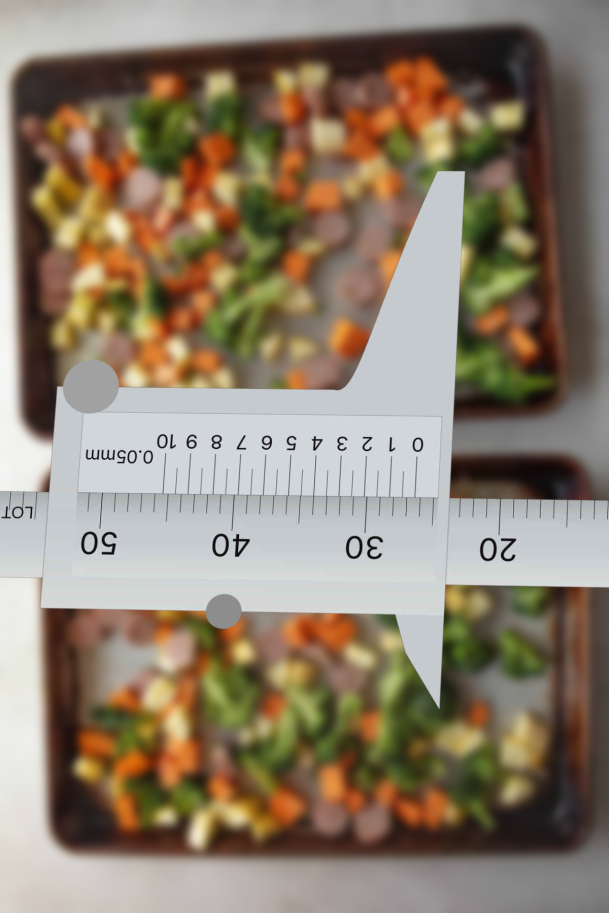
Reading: 26.4 mm
